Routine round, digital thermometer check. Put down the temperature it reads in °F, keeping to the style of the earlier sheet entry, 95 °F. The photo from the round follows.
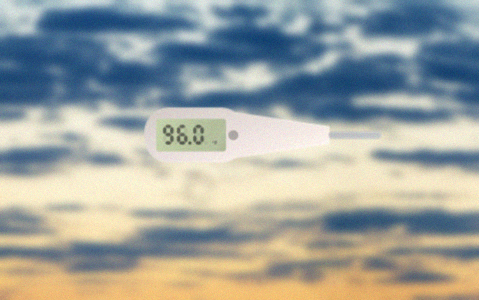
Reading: 96.0 °F
